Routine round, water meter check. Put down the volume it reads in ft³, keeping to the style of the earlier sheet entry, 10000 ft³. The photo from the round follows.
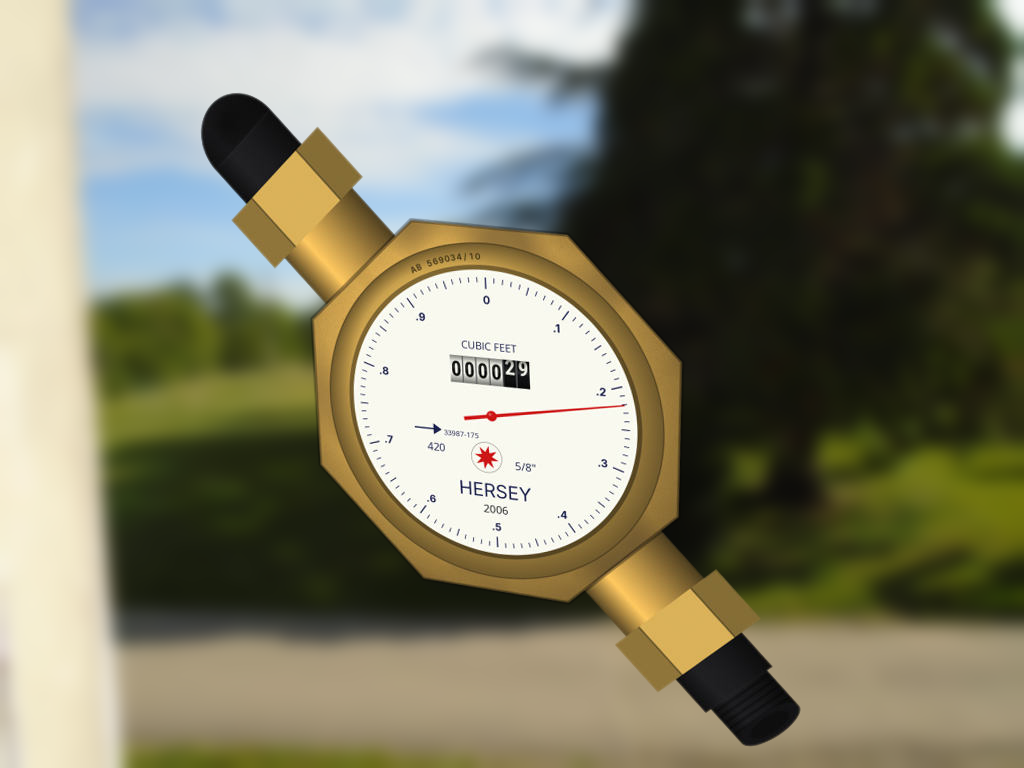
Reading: 29.22 ft³
